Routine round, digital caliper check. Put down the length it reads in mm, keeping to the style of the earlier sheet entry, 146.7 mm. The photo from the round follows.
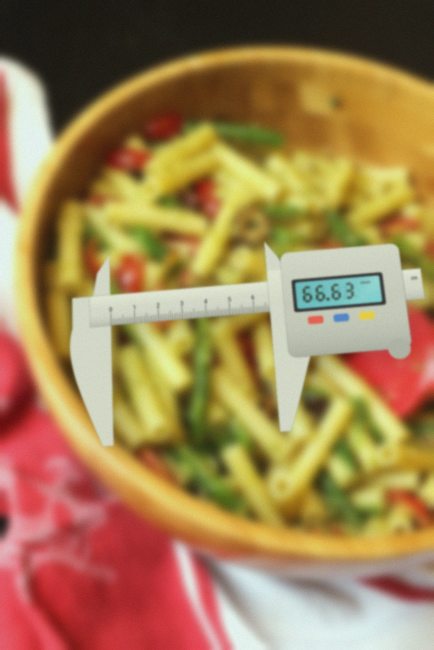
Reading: 66.63 mm
